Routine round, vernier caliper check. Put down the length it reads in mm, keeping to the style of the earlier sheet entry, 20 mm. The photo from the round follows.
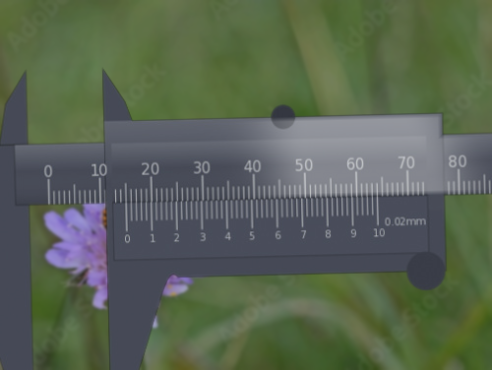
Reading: 15.0 mm
